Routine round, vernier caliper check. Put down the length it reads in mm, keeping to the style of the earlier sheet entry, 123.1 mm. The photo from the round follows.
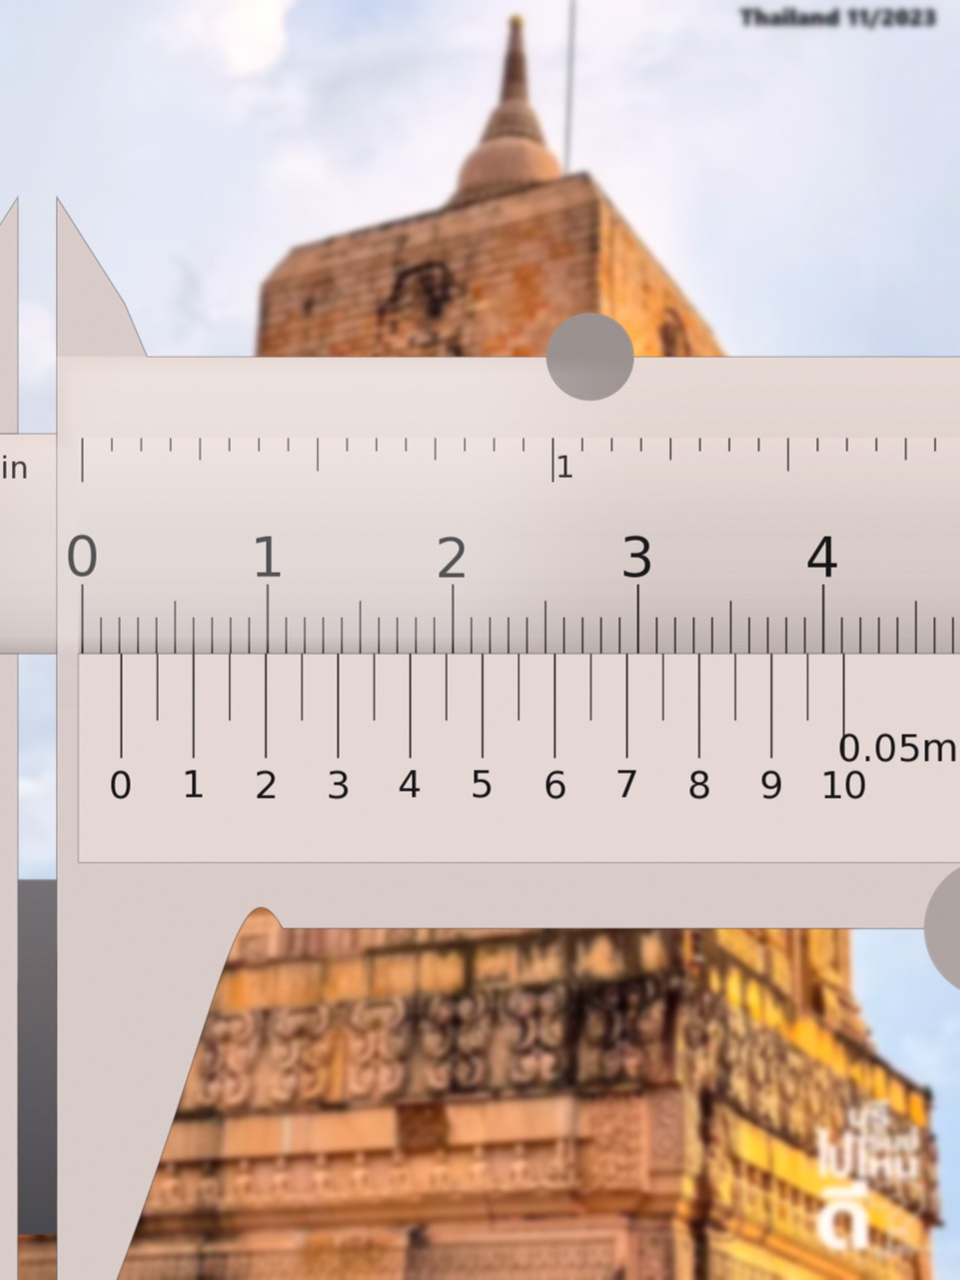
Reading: 2.1 mm
